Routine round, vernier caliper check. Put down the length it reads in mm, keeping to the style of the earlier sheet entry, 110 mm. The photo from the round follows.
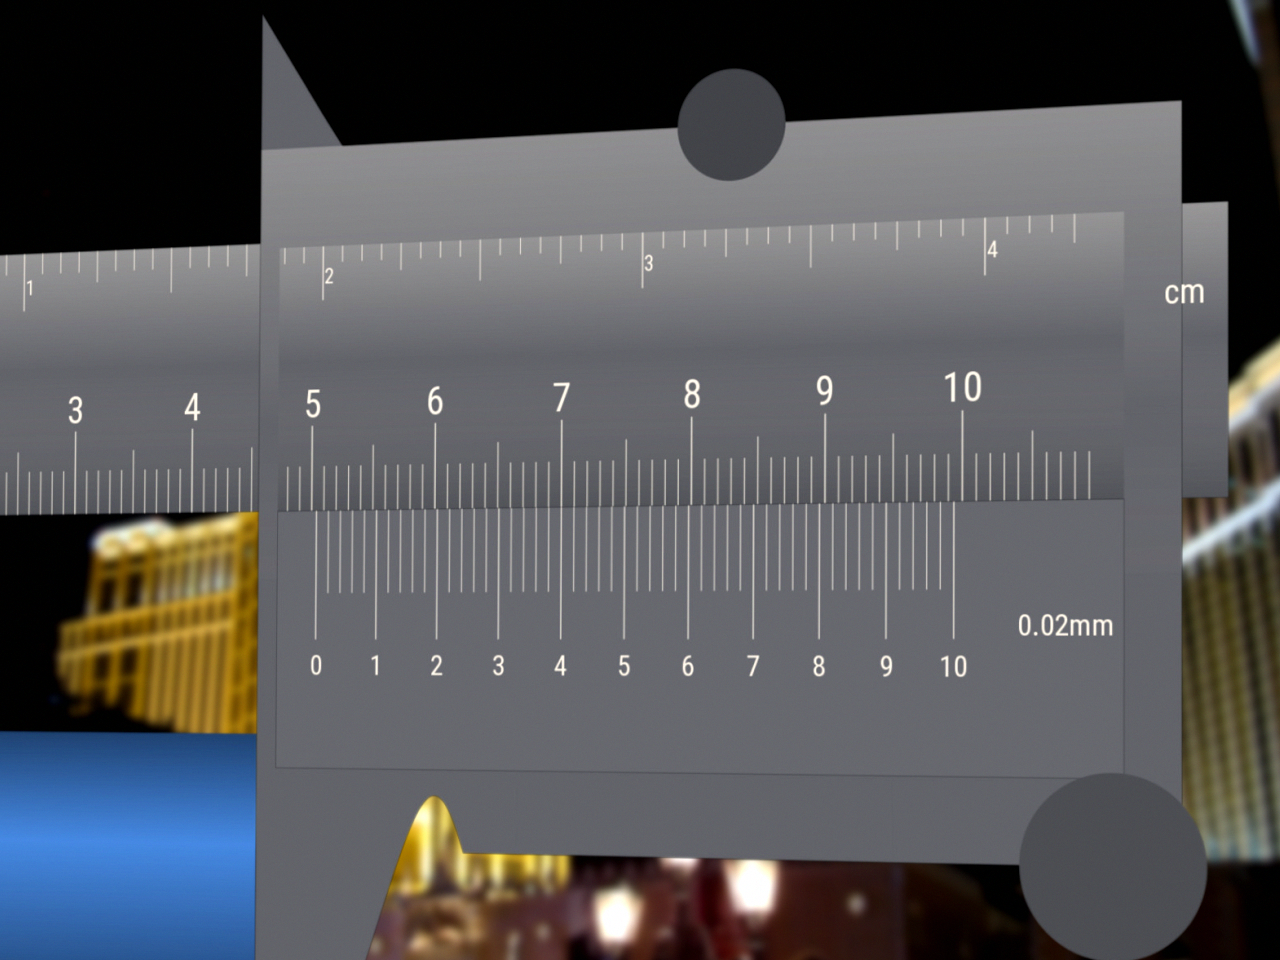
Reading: 50.4 mm
